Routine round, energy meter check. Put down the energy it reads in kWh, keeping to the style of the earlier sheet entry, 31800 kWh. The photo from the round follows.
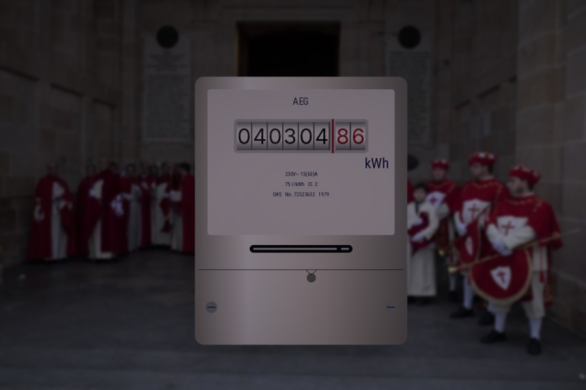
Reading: 40304.86 kWh
